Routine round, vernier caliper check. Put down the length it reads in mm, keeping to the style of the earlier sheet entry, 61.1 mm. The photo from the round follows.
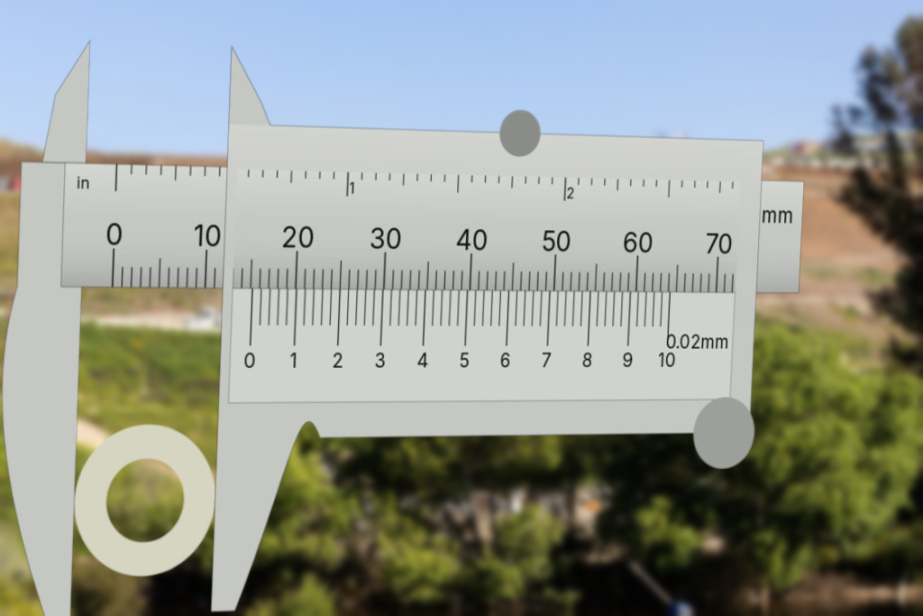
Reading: 15.2 mm
